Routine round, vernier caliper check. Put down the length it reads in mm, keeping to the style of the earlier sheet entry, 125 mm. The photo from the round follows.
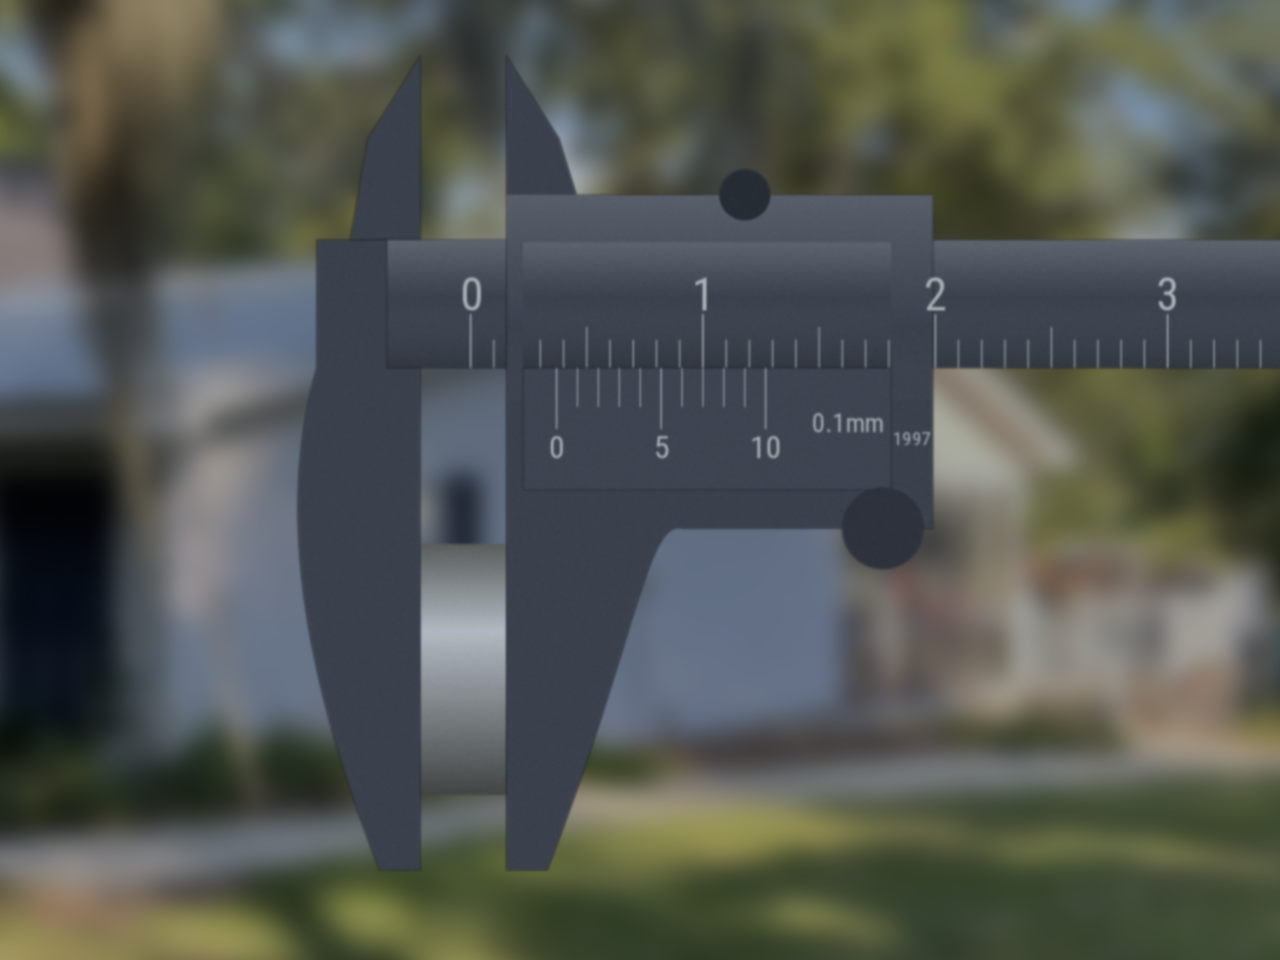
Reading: 3.7 mm
